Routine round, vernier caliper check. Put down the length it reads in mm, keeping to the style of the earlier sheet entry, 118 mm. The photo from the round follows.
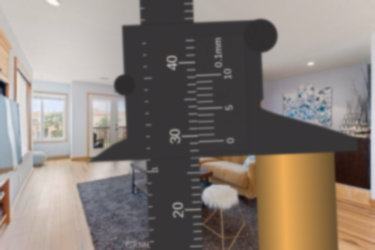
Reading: 29.2 mm
